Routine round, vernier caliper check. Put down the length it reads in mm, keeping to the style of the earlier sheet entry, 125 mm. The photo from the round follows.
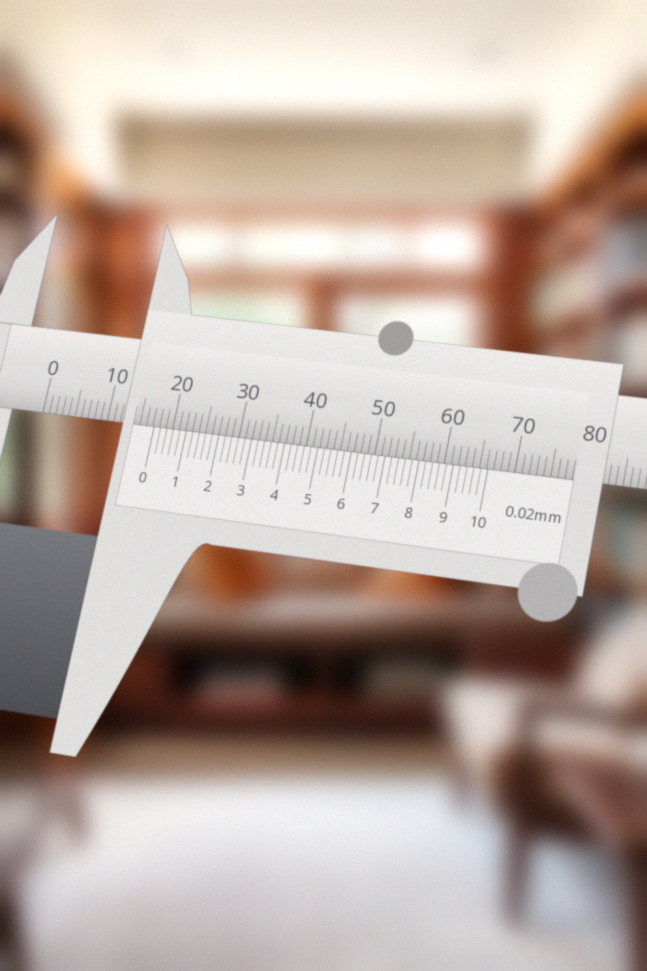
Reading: 17.2 mm
